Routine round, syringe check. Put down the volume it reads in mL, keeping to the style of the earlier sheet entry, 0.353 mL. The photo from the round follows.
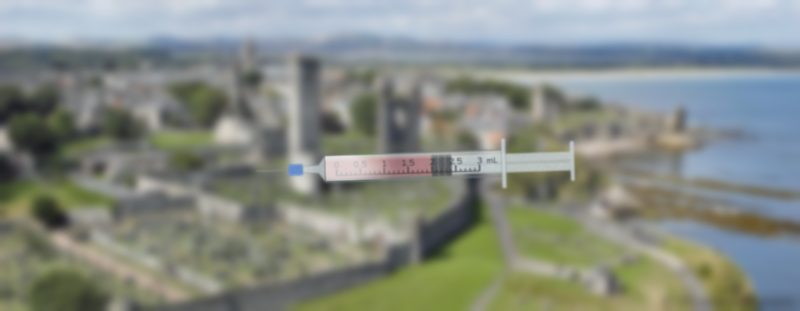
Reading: 2 mL
